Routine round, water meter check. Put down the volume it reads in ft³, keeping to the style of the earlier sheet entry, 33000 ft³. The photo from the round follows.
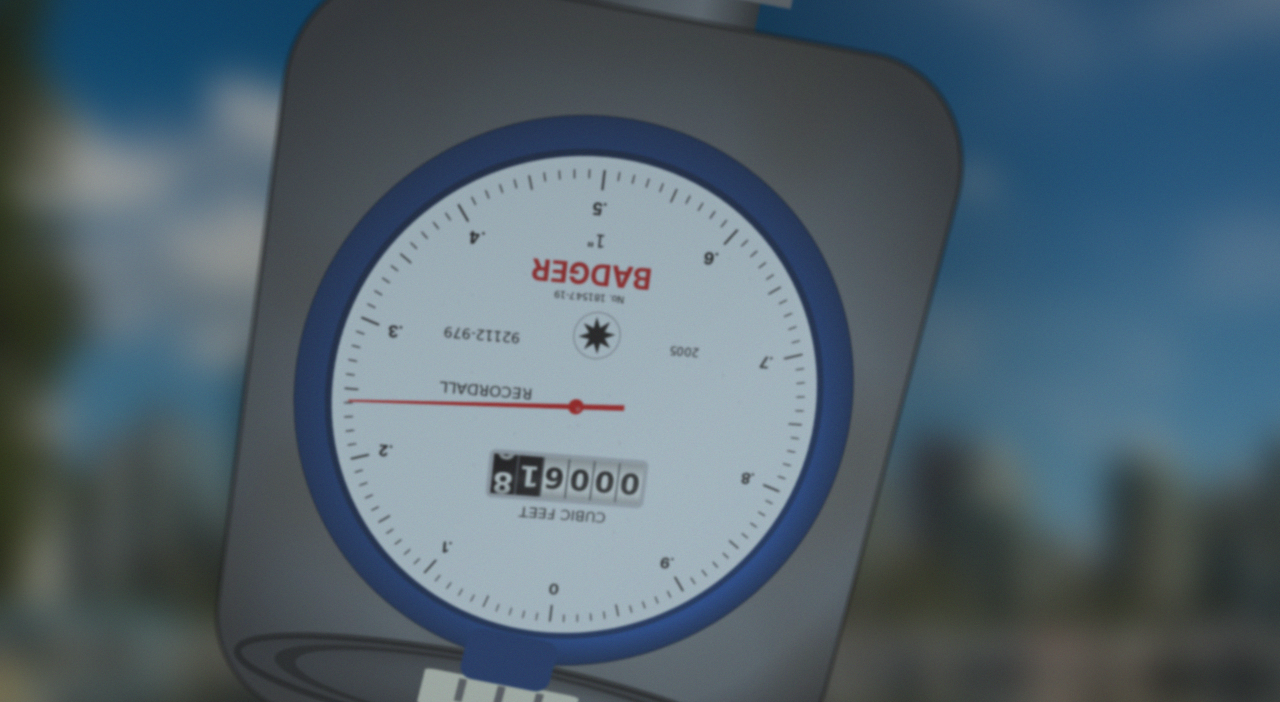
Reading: 618.24 ft³
